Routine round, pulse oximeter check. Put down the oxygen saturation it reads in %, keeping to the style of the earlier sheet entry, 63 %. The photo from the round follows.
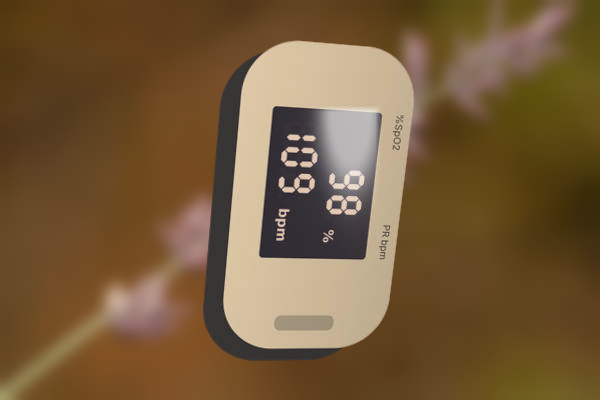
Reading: 98 %
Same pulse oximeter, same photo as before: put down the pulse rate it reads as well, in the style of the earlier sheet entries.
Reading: 109 bpm
